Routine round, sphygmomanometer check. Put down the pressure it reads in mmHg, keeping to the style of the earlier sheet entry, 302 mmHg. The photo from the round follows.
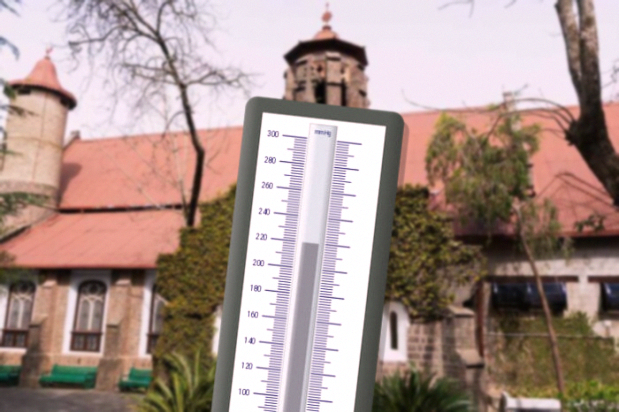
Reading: 220 mmHg
